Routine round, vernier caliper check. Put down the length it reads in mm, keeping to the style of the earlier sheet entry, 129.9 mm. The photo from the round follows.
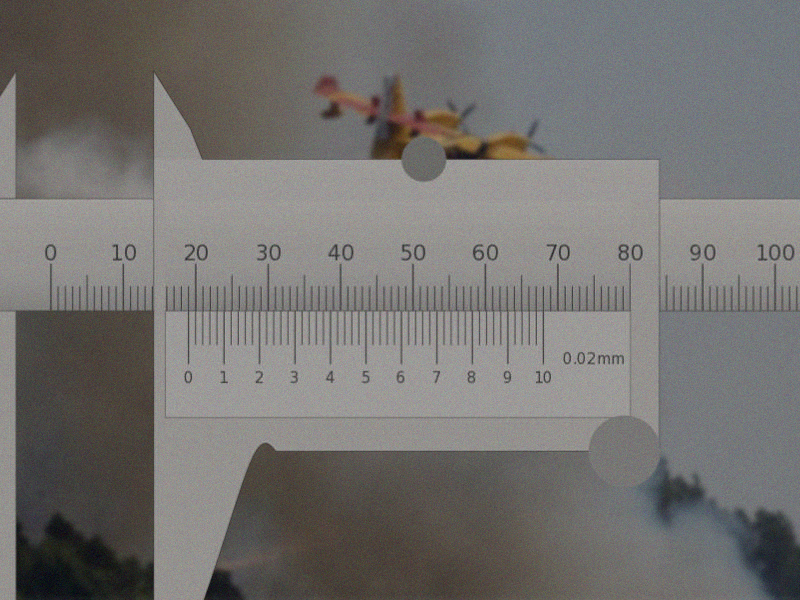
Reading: 19.0 mm
